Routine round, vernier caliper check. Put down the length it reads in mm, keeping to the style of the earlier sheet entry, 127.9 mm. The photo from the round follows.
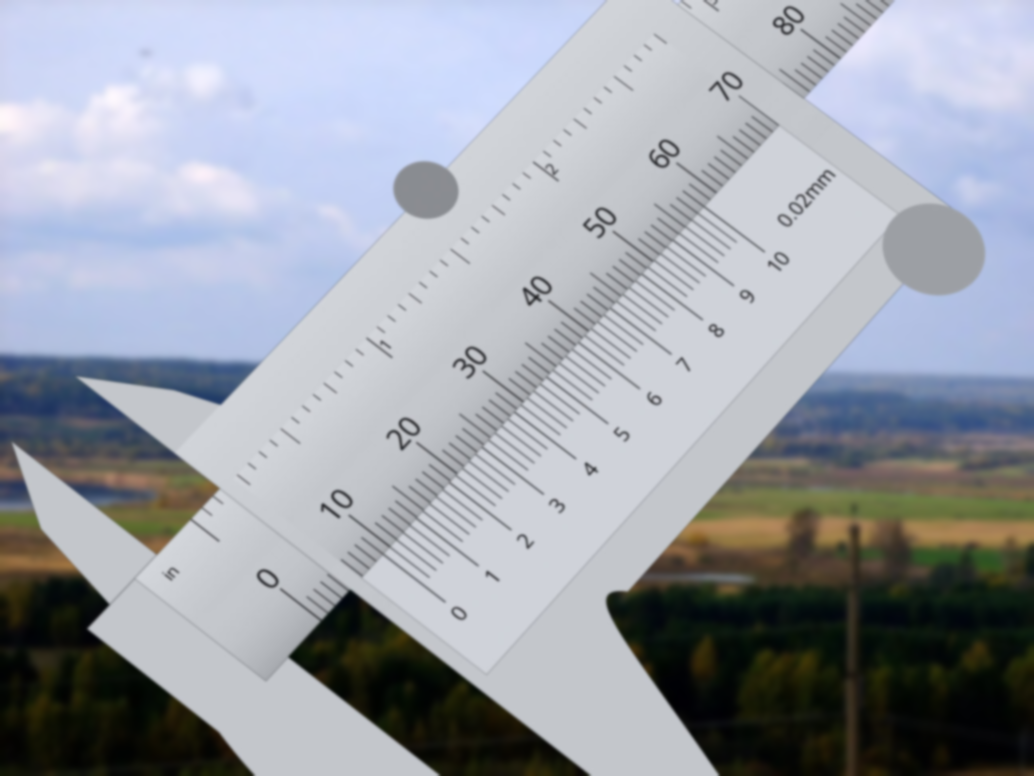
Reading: 9.0 mm
